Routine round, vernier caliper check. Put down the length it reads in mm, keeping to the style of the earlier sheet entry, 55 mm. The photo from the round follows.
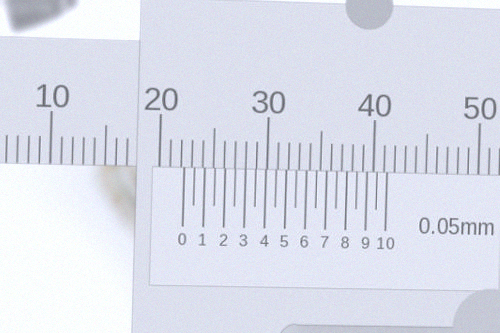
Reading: 22.3 mm
